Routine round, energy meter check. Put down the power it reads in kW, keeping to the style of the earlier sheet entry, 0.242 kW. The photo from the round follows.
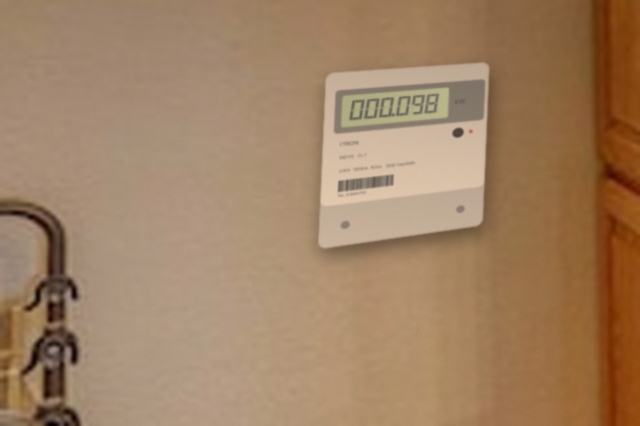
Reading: 0.098 kW
